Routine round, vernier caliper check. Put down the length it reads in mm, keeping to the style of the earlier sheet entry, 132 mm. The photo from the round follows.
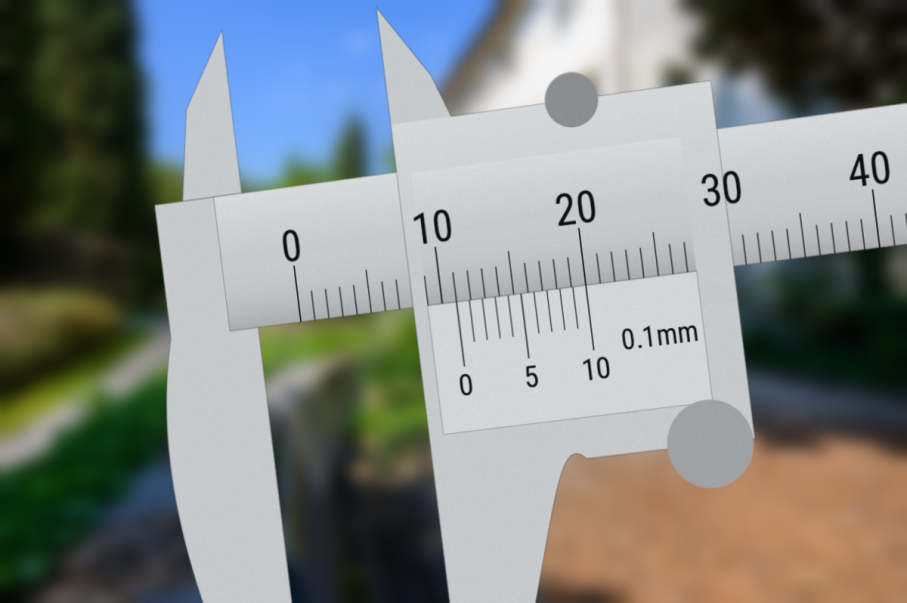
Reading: 11.0 mm
